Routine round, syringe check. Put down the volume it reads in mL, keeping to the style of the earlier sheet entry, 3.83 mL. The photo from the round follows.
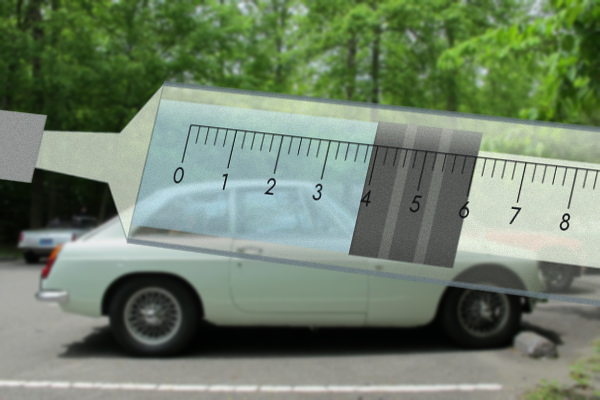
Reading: 3.9 mL
